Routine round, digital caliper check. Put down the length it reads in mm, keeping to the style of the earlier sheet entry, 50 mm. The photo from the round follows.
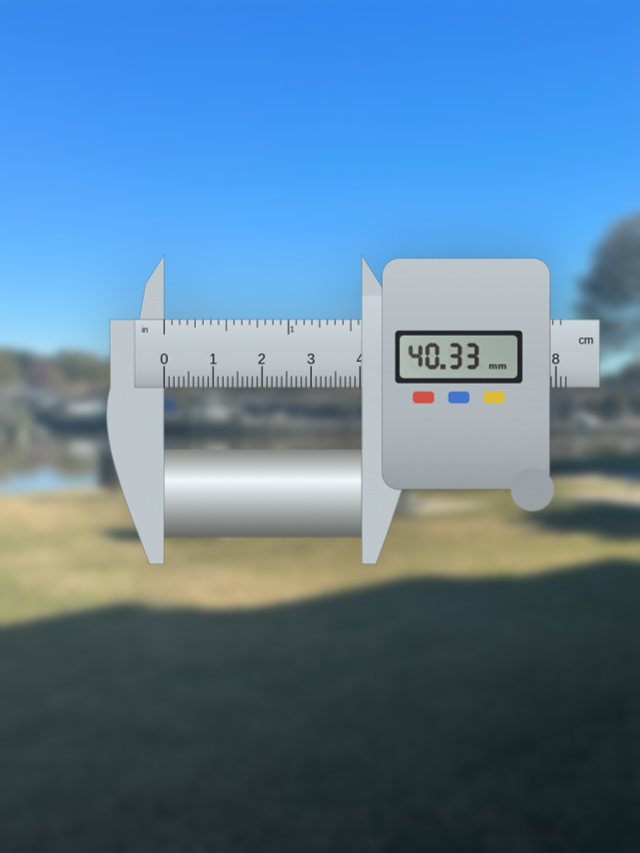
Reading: 40.33 mm
